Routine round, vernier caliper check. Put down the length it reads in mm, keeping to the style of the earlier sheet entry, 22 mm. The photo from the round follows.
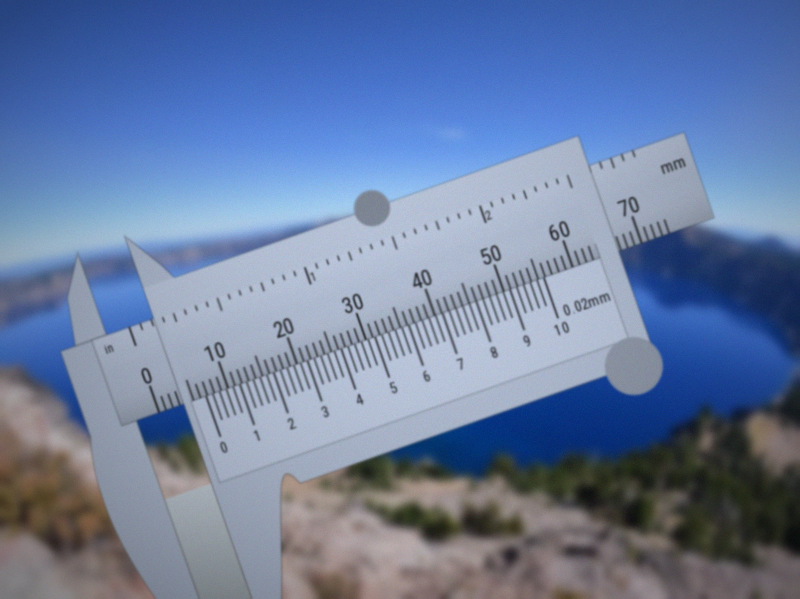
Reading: 6.8 mm
